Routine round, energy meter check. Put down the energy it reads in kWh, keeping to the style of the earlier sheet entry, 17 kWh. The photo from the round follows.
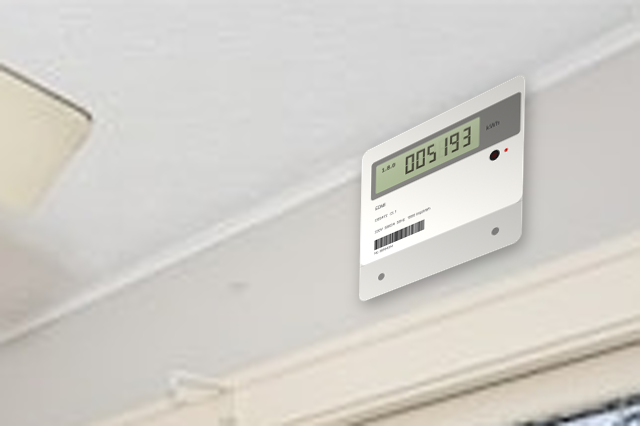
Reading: 5193 kWh
